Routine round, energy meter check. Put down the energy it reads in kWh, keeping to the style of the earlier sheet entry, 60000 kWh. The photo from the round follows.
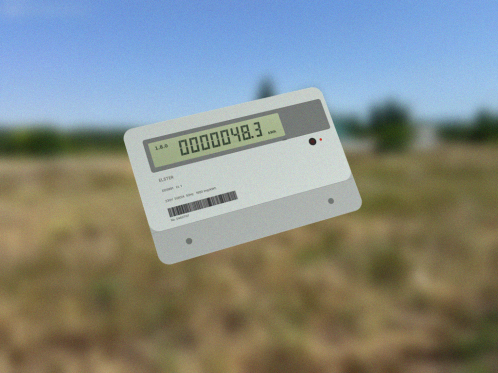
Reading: 48.3 kWh
